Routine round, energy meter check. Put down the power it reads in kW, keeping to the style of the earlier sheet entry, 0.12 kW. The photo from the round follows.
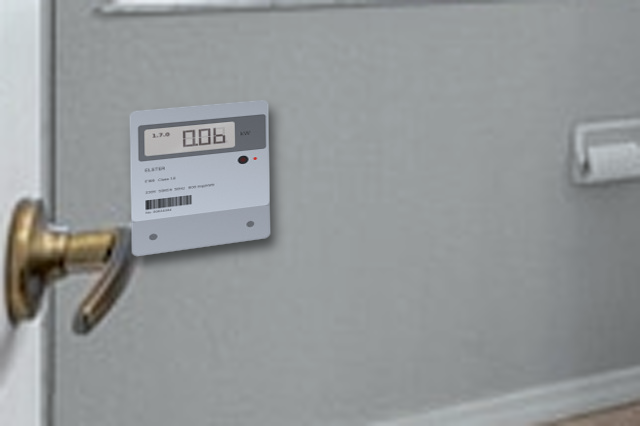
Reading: 0.06 kW
